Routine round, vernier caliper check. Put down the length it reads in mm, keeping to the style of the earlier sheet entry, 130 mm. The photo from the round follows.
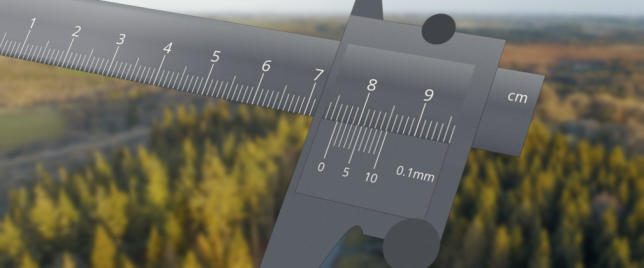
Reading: 76.2 mm
